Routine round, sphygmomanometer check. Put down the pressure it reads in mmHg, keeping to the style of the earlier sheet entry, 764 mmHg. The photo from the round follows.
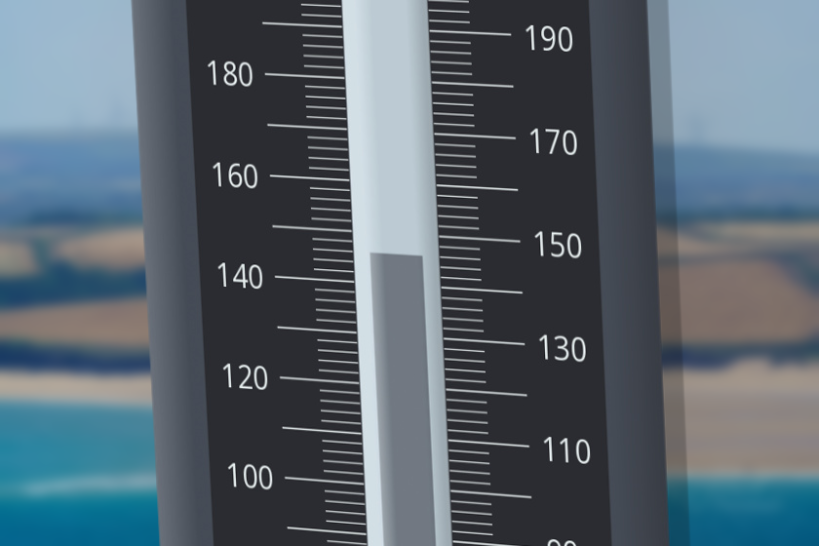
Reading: 146 mmHg
